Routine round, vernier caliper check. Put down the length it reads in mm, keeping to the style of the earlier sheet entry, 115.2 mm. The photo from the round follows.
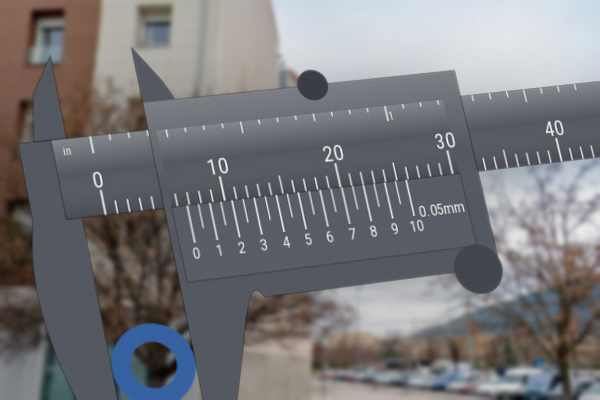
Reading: 6.8 mm
